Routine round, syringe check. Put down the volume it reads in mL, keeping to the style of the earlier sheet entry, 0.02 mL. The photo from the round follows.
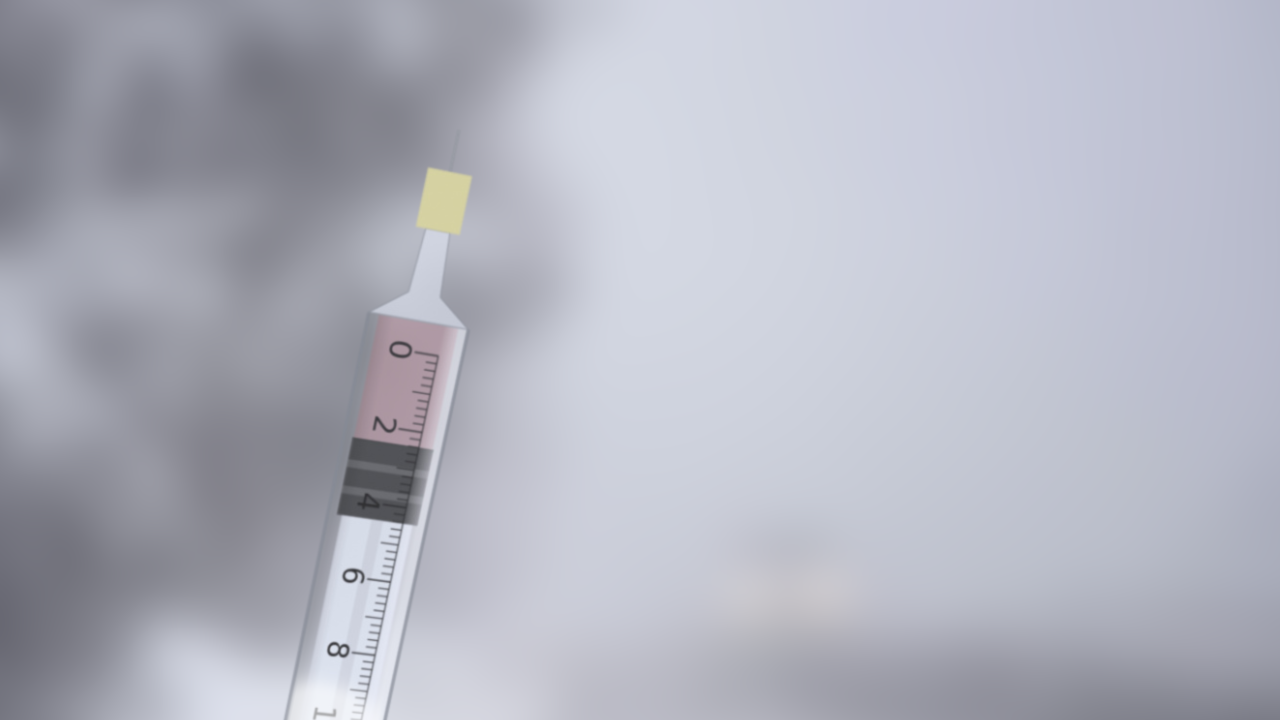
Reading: 2.4 mL
